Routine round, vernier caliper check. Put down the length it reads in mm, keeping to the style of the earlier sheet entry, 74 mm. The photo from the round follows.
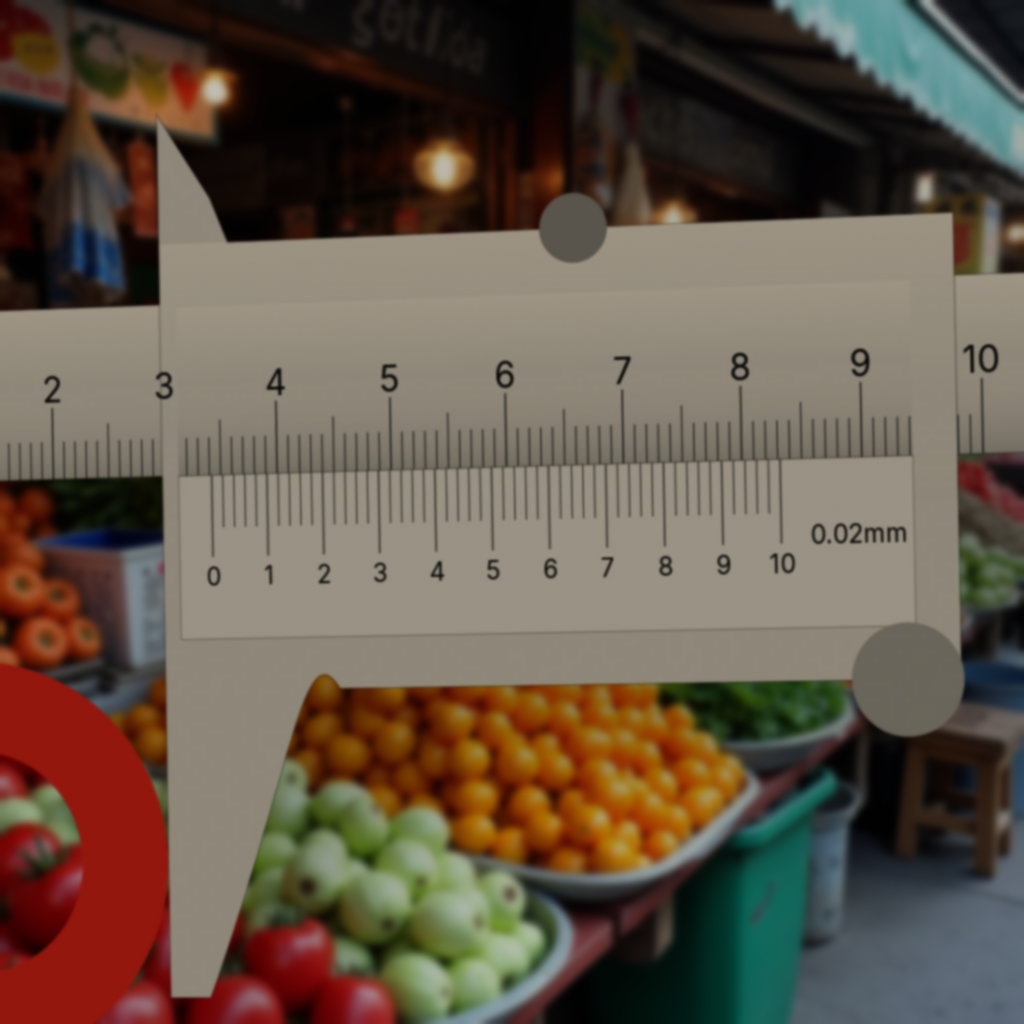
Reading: 34.2 mm
